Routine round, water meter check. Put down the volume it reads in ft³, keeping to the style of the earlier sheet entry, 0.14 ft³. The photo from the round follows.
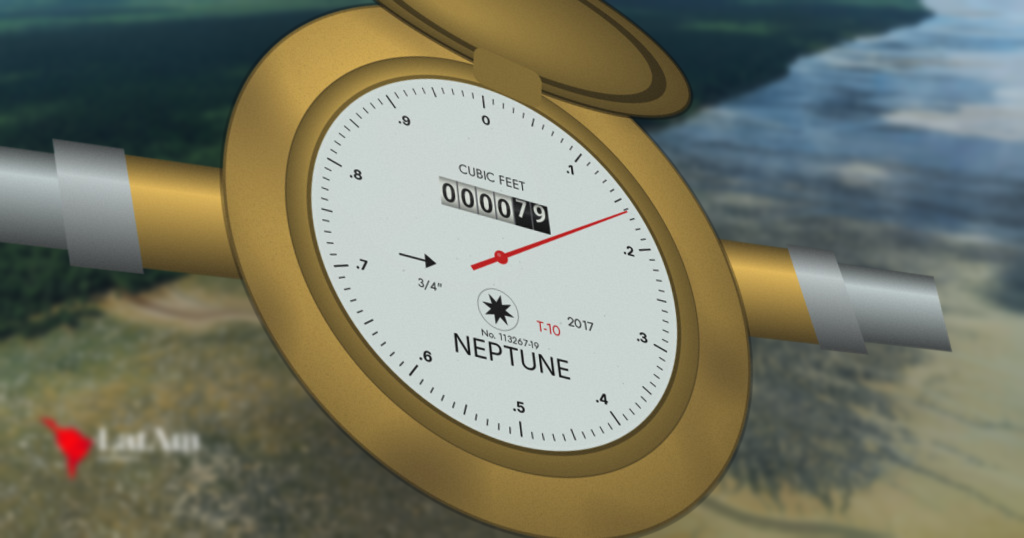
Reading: 79.16 ft³
